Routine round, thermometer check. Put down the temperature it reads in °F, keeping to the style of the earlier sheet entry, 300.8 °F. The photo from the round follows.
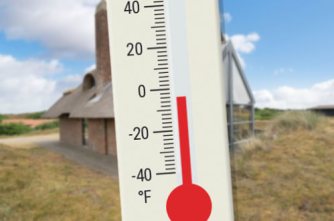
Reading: -4 °F
